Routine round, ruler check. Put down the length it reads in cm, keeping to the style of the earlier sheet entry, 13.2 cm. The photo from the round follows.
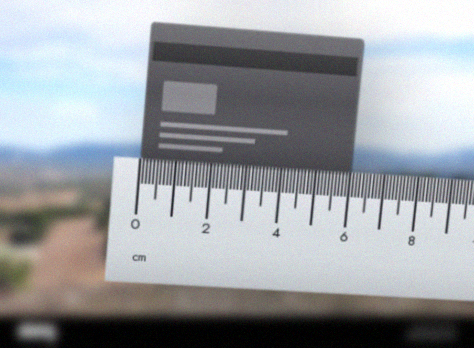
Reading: 6 cm
